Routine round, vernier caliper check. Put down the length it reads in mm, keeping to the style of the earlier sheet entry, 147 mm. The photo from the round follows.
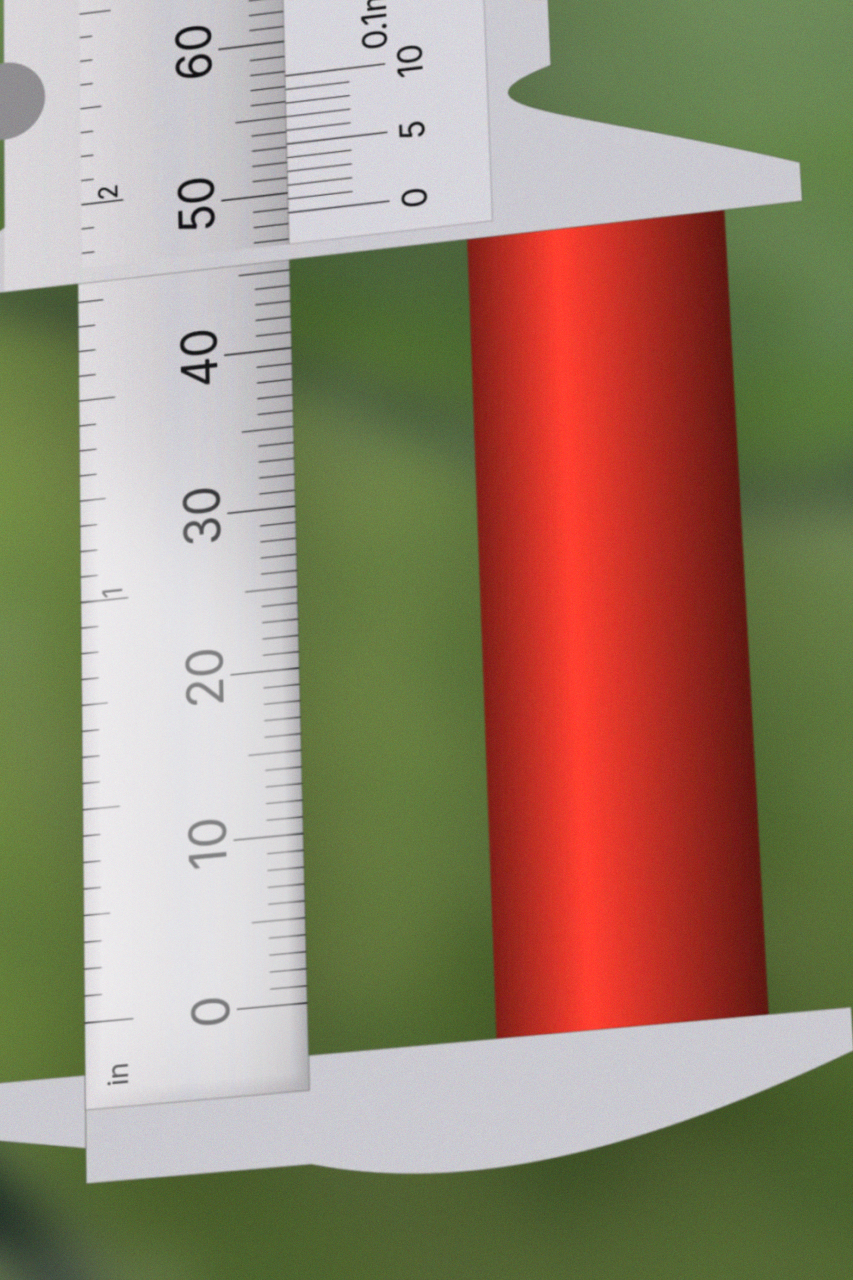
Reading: 48.7 mm
